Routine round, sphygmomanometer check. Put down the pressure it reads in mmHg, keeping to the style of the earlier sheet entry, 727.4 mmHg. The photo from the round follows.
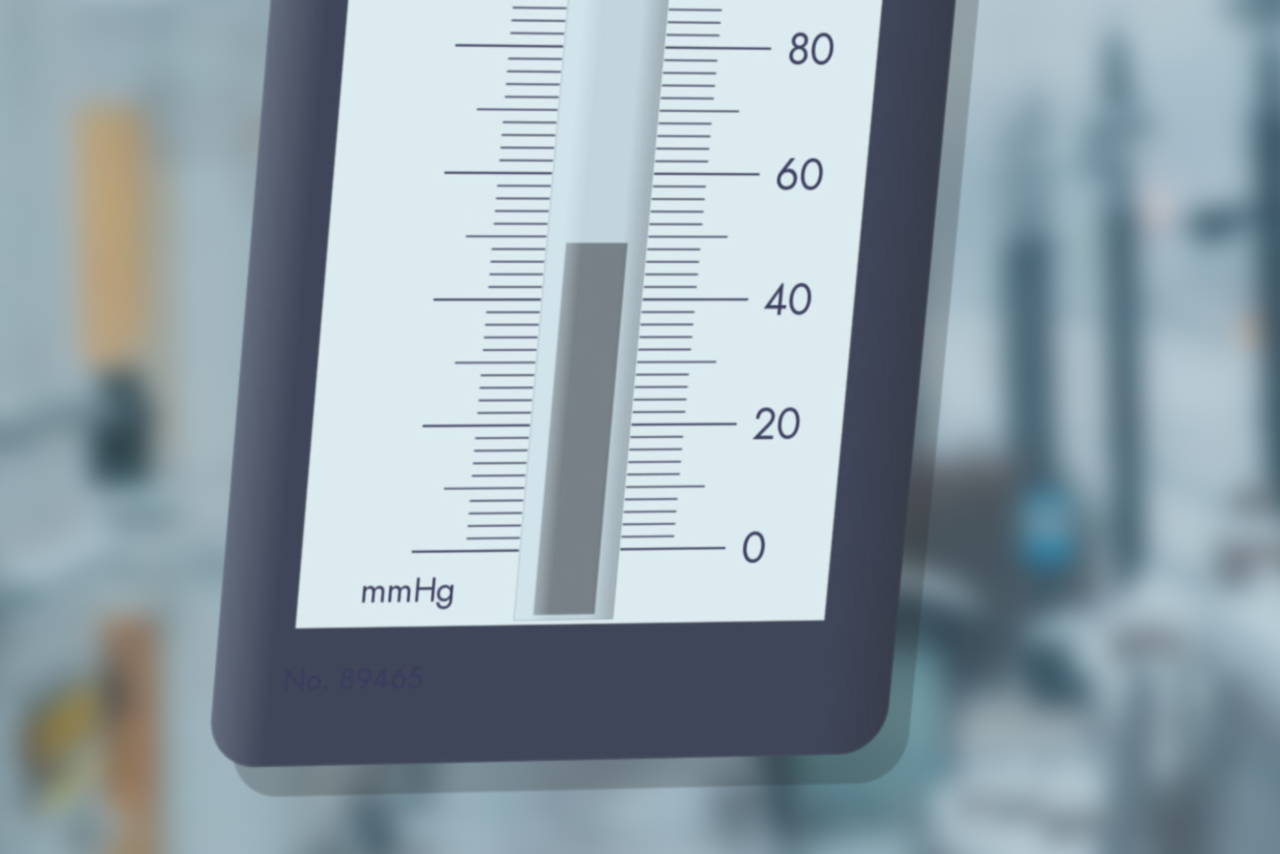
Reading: 49 mmHg
